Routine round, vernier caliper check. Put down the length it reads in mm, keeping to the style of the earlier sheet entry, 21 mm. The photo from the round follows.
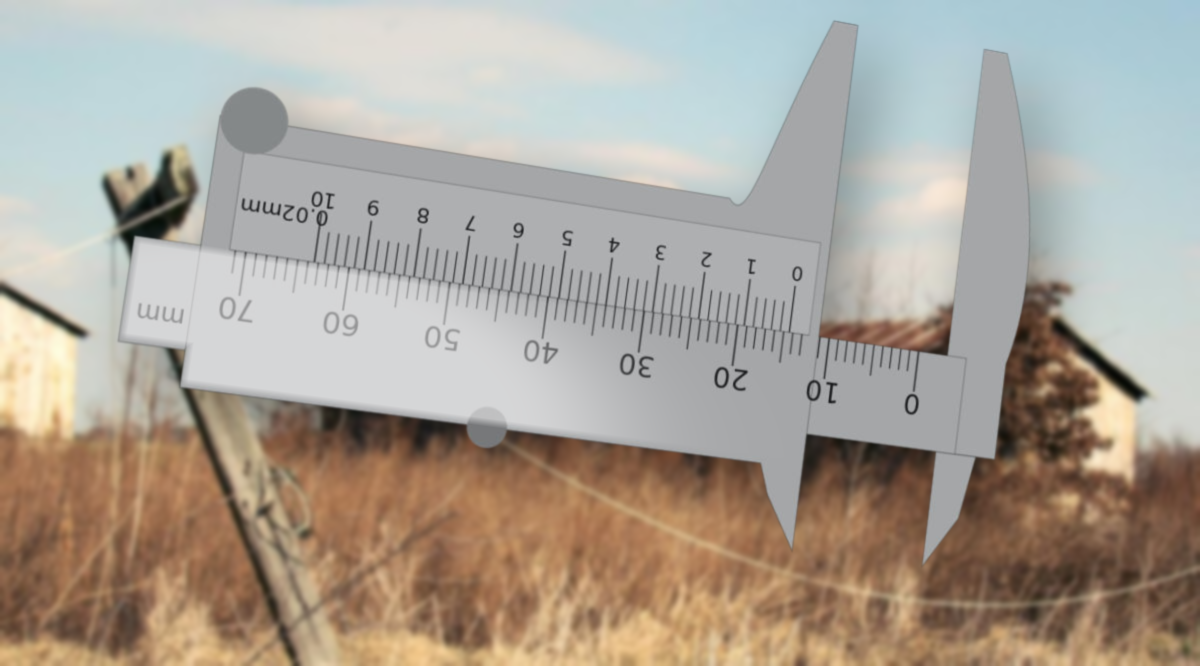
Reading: 14.4 mm
